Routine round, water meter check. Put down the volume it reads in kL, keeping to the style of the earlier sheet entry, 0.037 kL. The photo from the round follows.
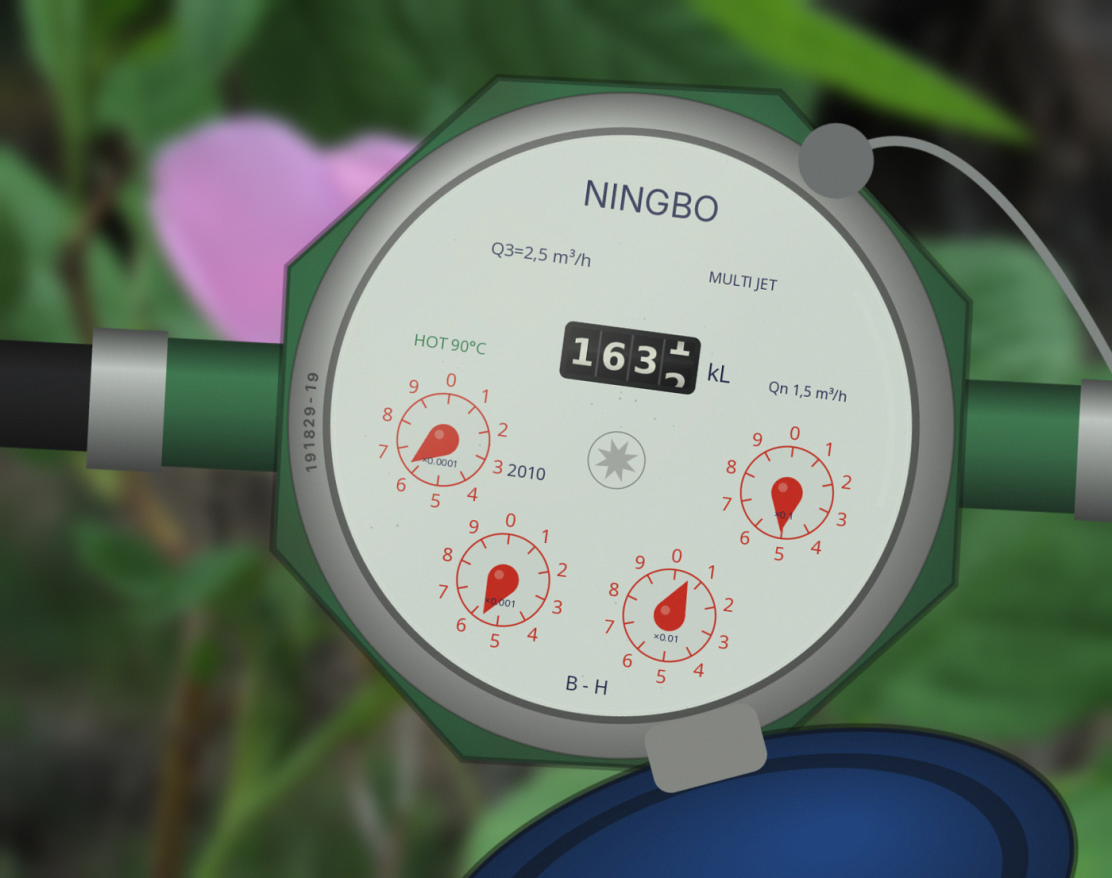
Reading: 1631.5056 kL
